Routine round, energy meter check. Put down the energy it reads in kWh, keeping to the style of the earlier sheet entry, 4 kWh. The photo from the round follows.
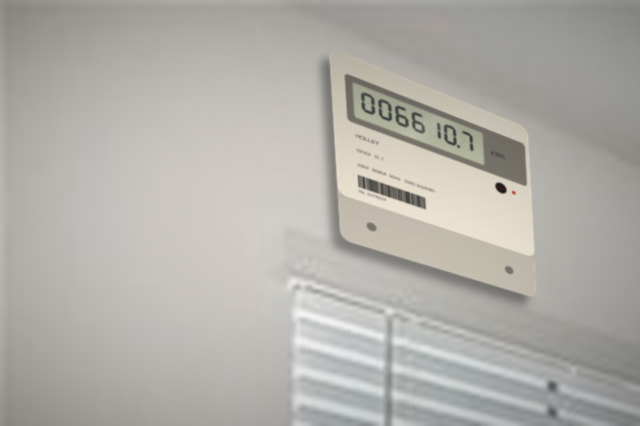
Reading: 6610.7 kWh
